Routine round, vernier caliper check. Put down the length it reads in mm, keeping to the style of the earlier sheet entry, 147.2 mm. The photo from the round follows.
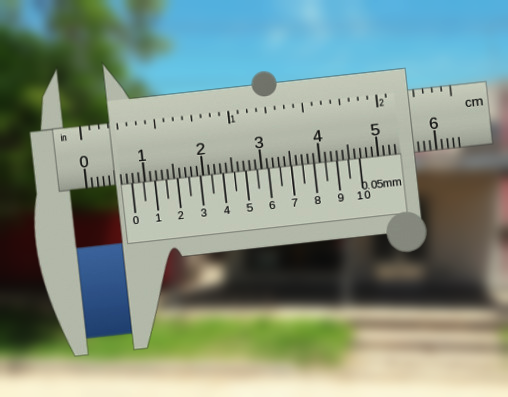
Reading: 7.8 mm
